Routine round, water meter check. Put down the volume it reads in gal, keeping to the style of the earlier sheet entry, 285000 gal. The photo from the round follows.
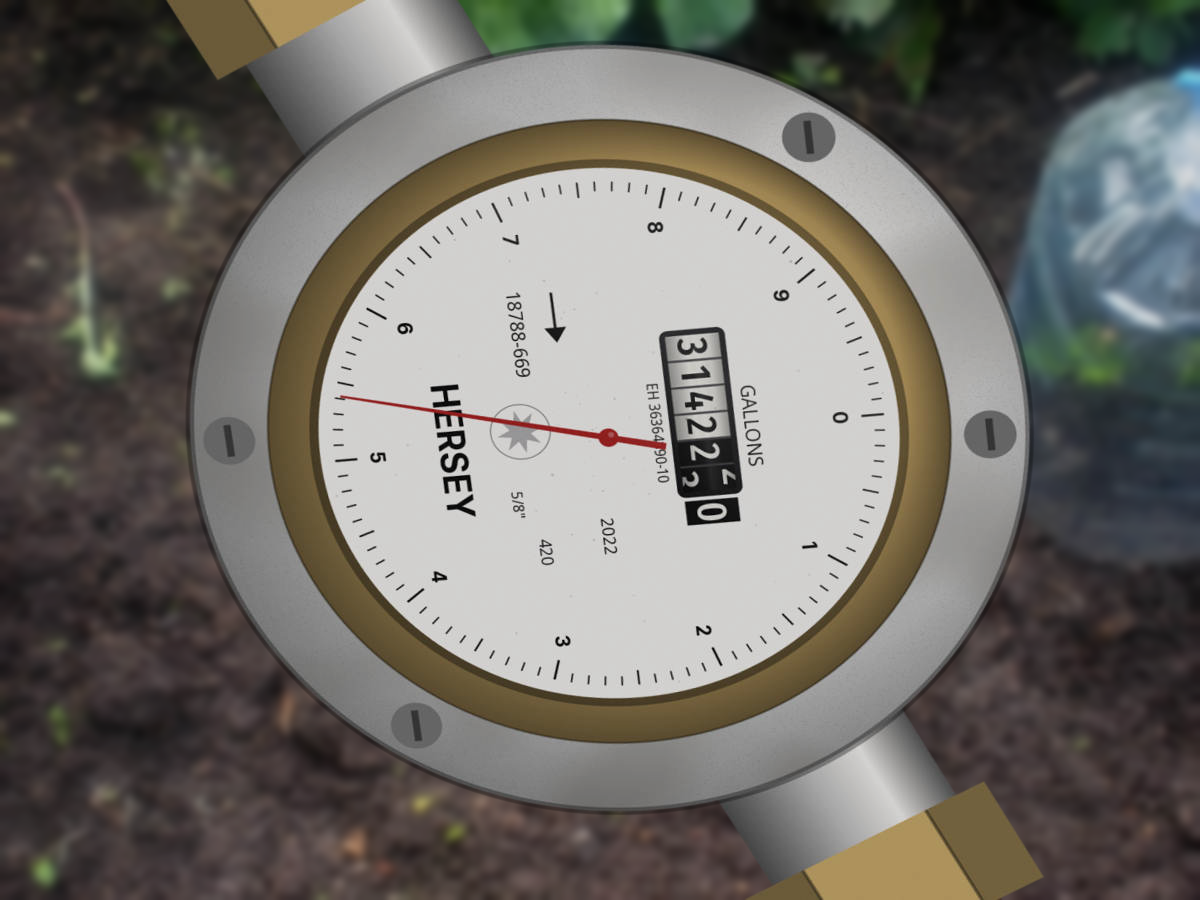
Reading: 3142225.4 gal
